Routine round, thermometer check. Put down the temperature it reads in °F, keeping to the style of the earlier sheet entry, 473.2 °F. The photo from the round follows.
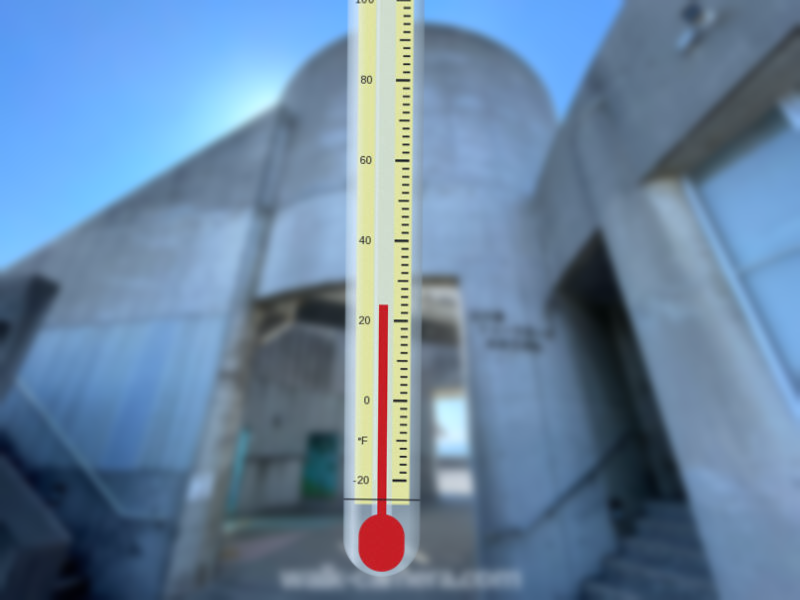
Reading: 24 °F
